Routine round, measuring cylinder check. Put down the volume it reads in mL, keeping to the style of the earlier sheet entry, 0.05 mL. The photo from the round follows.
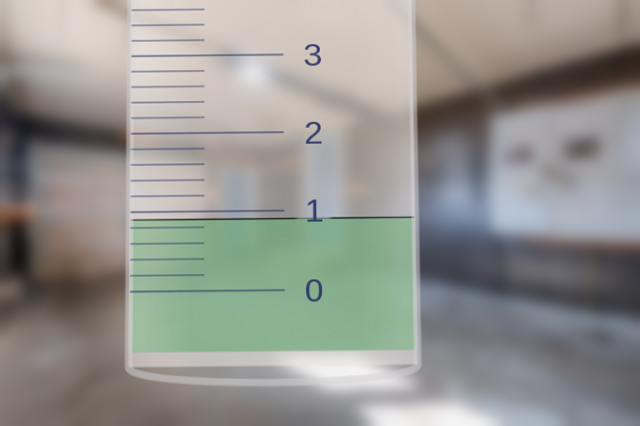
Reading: 0.9 mL
